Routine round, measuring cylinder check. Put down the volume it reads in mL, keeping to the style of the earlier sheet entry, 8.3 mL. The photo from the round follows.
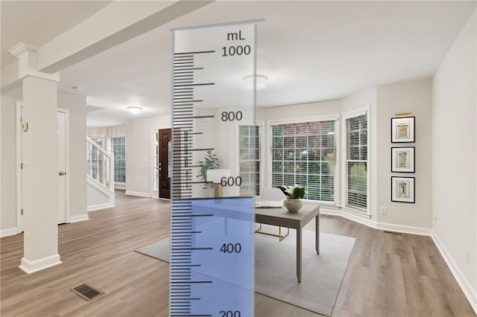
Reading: 550 mL
